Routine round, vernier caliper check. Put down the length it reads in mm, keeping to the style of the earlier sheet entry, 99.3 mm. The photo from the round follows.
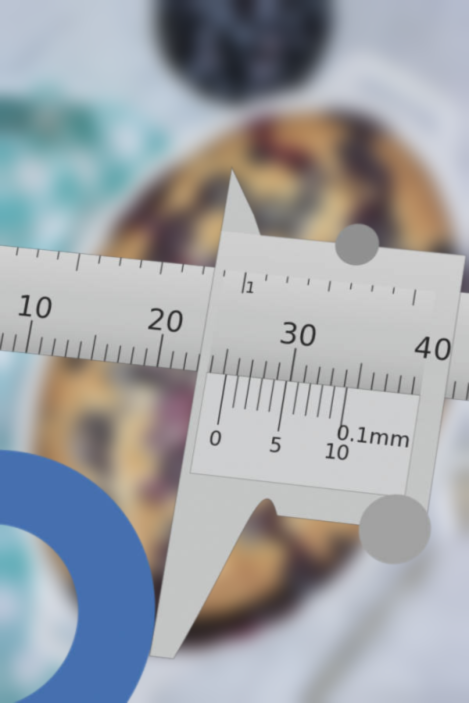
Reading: 25.2 mm
